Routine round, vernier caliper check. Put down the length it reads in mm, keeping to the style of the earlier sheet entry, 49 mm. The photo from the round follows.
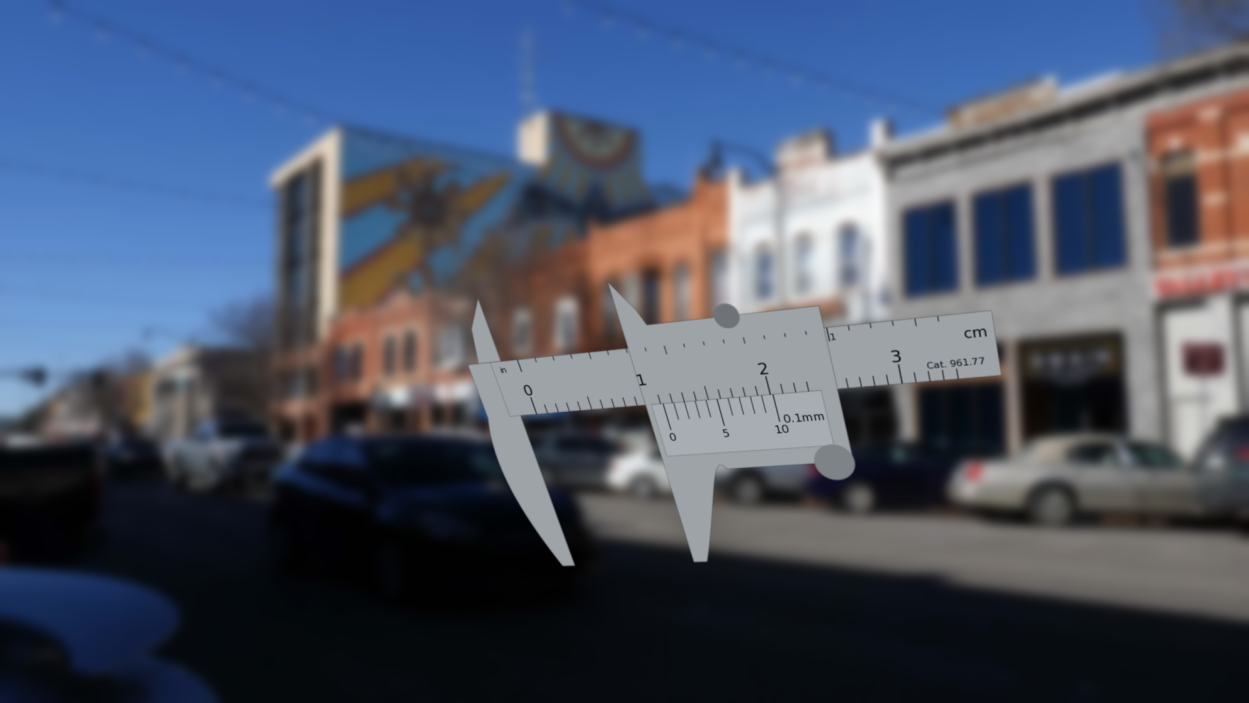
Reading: 11.2 mm
